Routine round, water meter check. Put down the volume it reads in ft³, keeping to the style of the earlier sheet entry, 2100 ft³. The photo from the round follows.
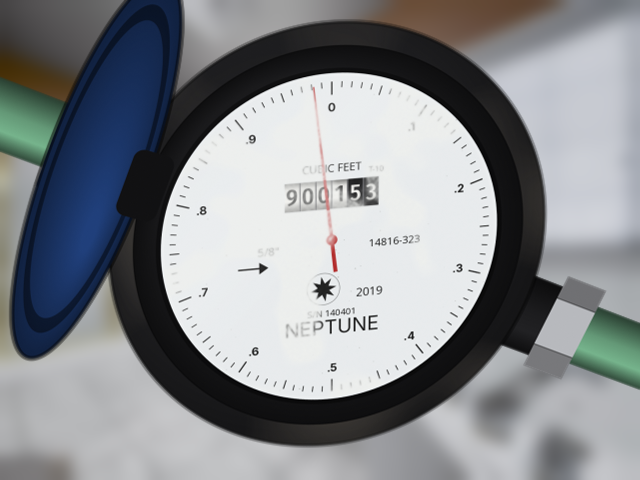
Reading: 900152.98 ft³
